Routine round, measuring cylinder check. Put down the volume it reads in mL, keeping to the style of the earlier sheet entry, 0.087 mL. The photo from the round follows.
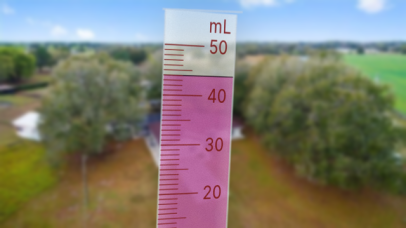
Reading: 44 mL
